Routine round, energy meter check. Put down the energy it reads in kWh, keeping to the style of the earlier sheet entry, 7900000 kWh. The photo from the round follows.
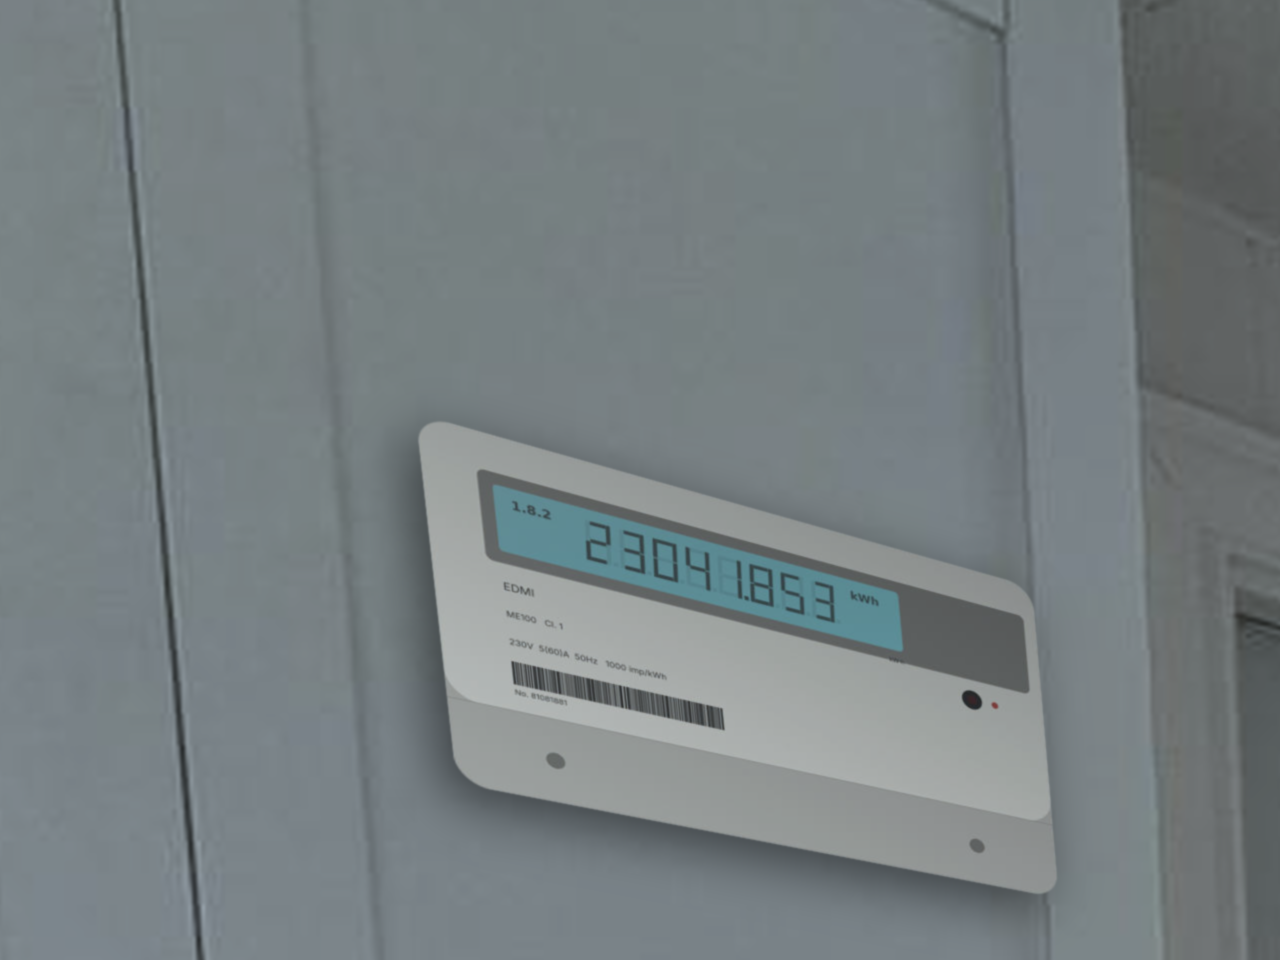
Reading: 23041.853 kWh
